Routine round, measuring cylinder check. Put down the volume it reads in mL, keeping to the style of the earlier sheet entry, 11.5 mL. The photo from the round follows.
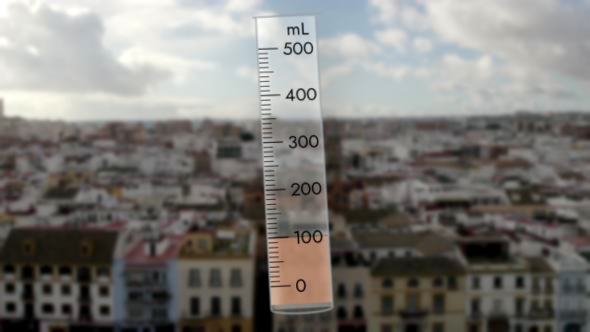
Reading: 100 mL
